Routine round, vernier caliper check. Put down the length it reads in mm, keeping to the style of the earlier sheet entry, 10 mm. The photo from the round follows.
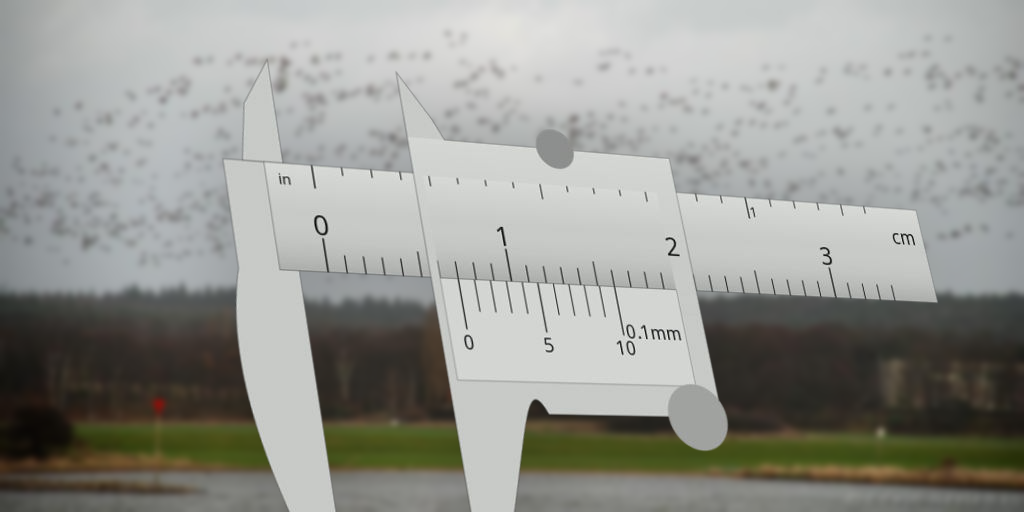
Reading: 7.0 mm
